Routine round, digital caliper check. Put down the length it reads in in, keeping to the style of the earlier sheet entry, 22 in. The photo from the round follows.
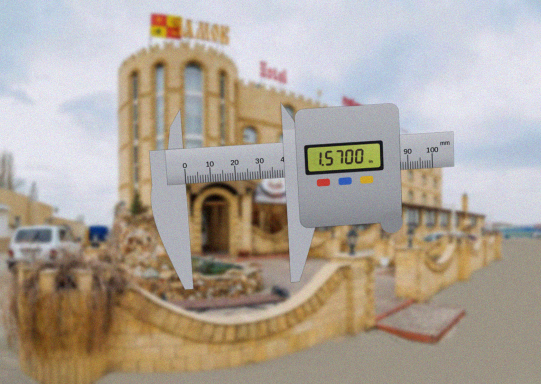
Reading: 1.5700 in
